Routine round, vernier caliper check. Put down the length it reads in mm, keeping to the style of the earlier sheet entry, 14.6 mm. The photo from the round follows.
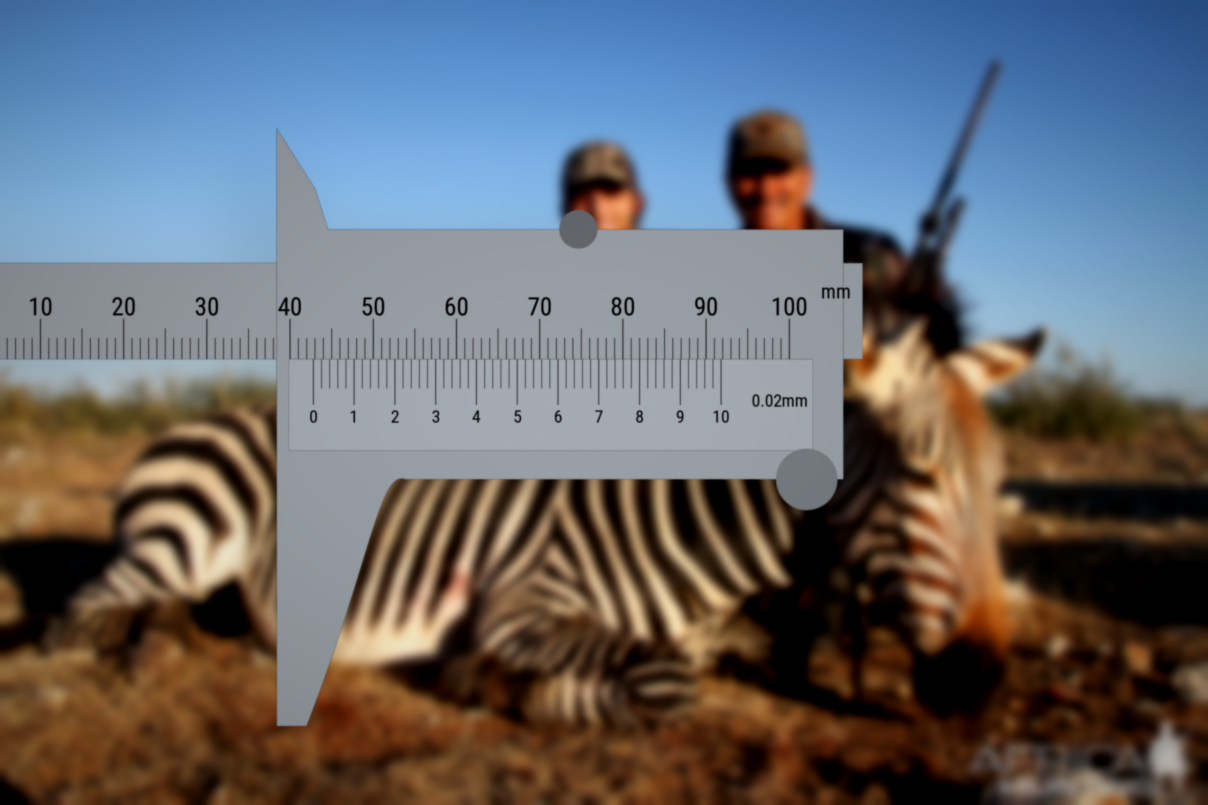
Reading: 42.8 mm
